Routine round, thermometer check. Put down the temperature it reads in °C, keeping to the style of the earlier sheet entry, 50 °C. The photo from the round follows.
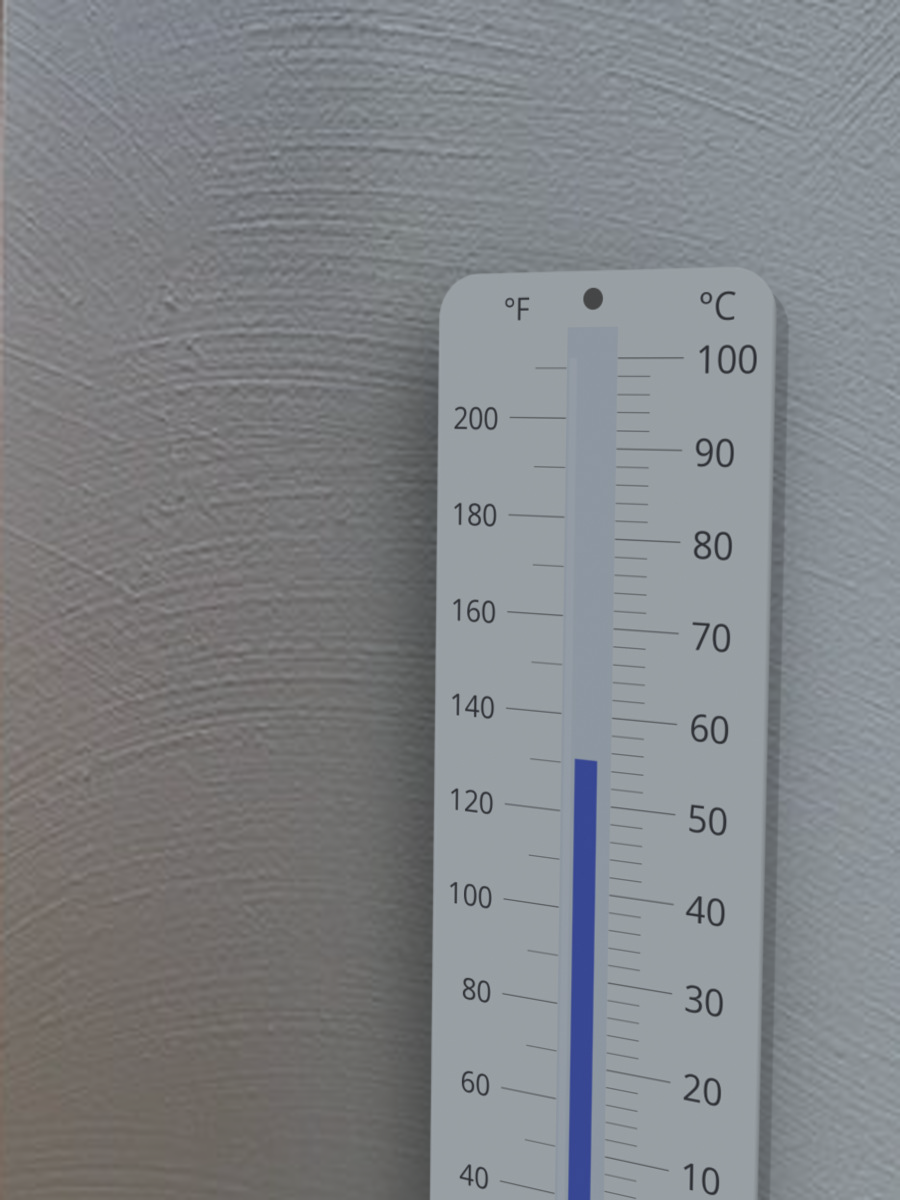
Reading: 55 °C
